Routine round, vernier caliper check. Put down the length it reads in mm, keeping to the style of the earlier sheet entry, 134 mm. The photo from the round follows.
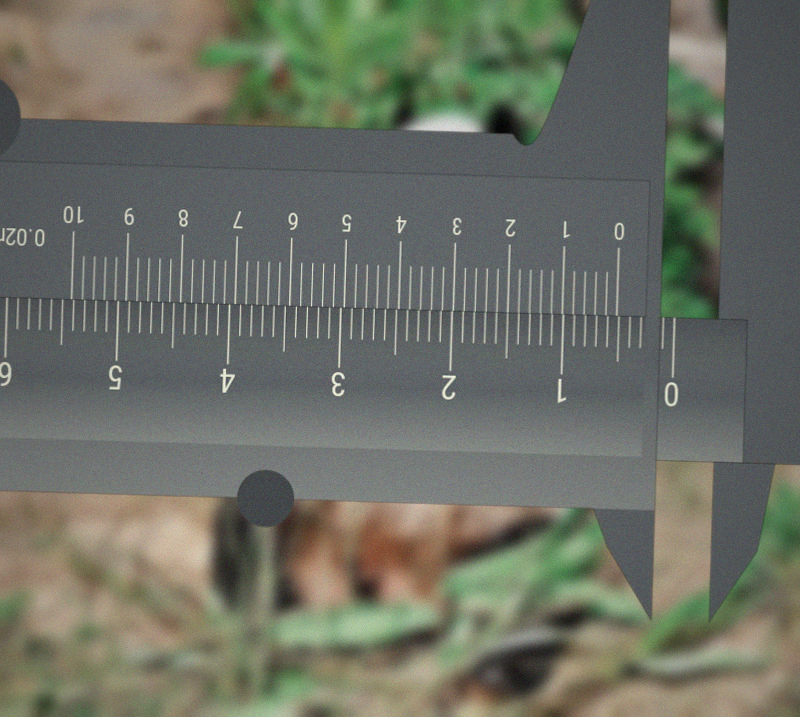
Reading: 5.2 mm
